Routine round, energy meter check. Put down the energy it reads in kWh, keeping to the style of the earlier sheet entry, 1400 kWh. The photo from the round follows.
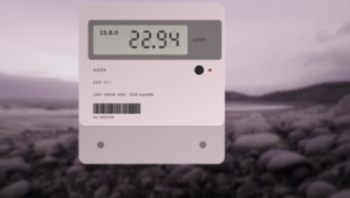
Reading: 22.94 kWh
